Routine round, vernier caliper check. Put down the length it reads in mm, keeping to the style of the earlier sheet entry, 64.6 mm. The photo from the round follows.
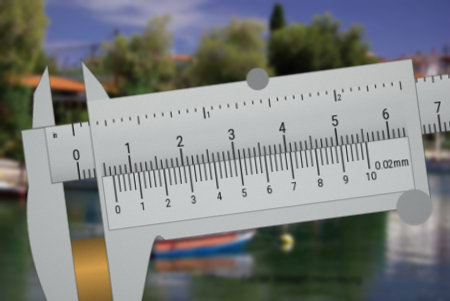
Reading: 6.5 mm
